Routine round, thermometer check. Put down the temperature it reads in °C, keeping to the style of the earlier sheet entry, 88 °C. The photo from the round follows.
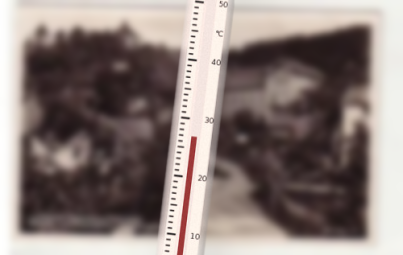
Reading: 27 °C
